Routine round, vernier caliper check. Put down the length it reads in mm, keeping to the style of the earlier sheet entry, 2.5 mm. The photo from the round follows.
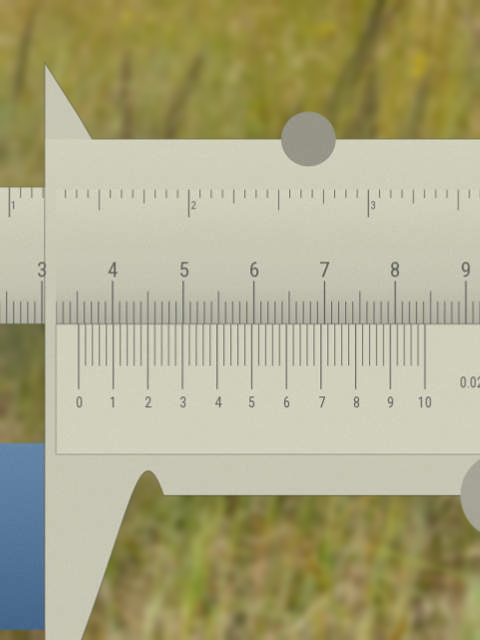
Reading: 35.2 mm
